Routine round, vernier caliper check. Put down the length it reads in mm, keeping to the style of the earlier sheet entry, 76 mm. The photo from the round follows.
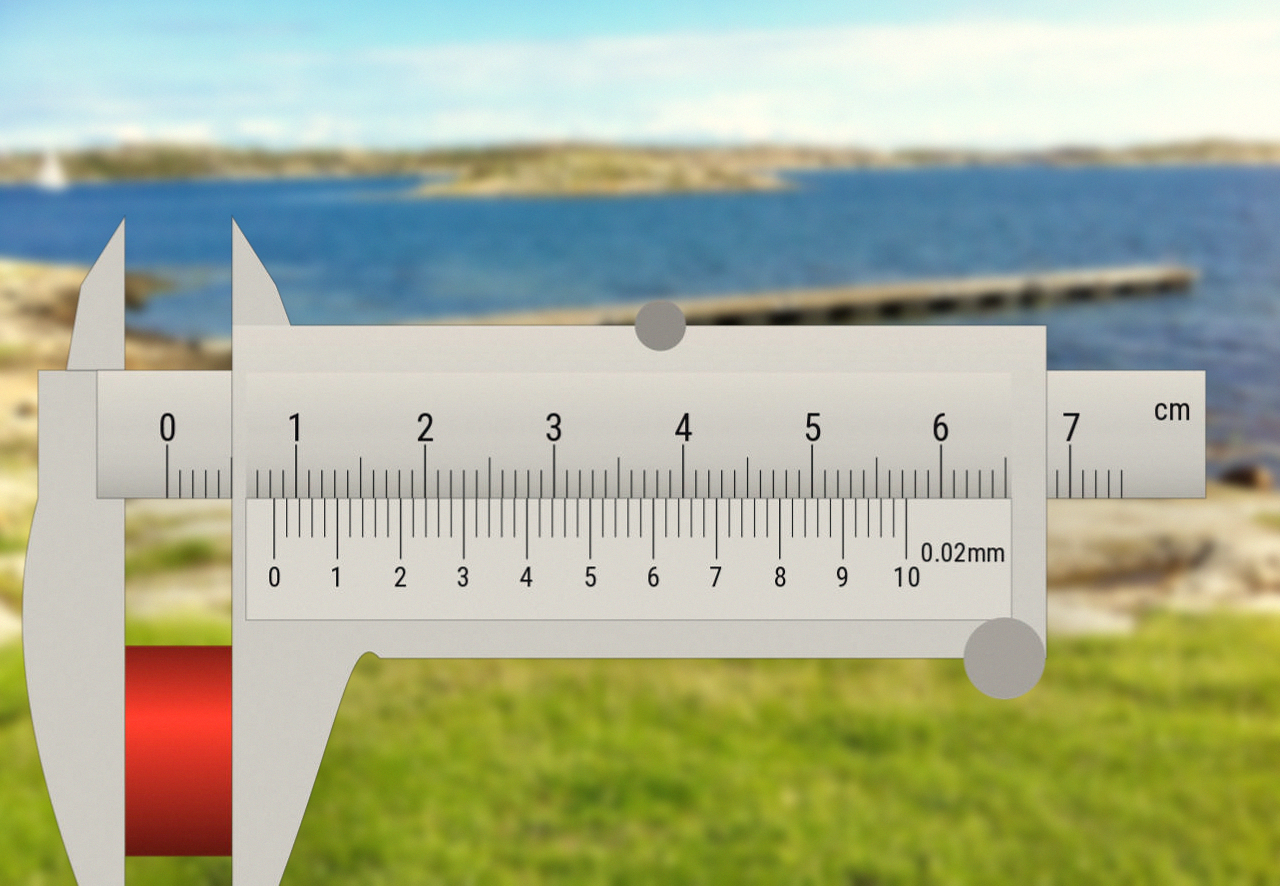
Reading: 8.3 mm
